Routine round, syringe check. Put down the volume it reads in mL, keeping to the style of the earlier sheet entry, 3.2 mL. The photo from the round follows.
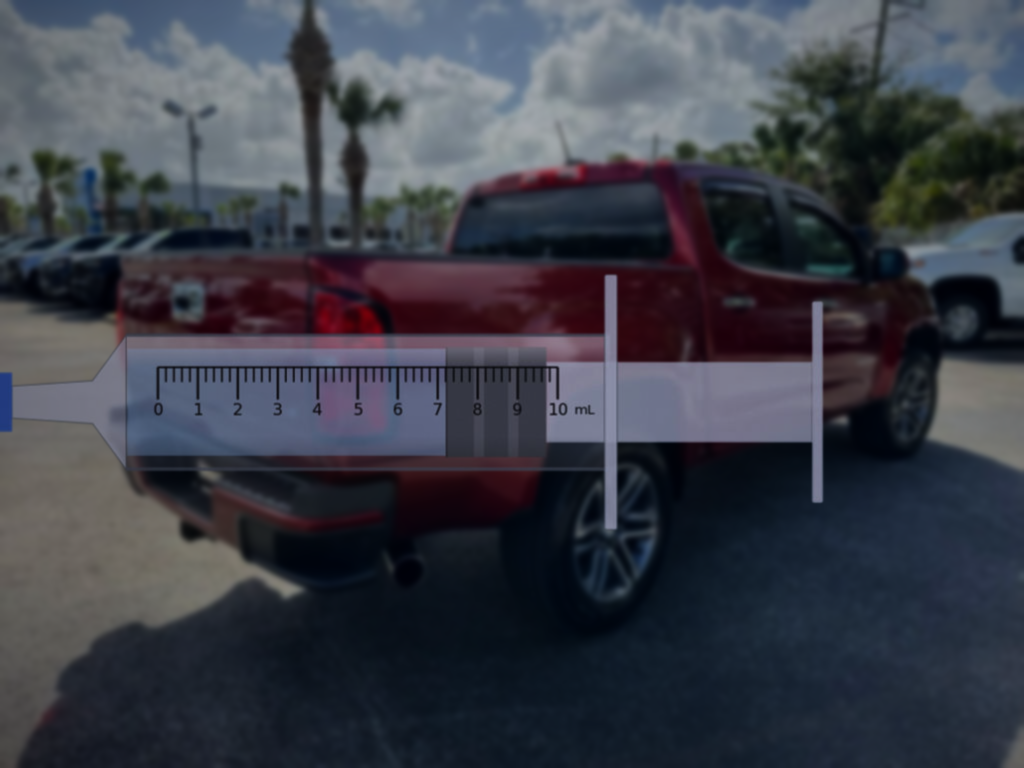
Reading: 7.2 mL
